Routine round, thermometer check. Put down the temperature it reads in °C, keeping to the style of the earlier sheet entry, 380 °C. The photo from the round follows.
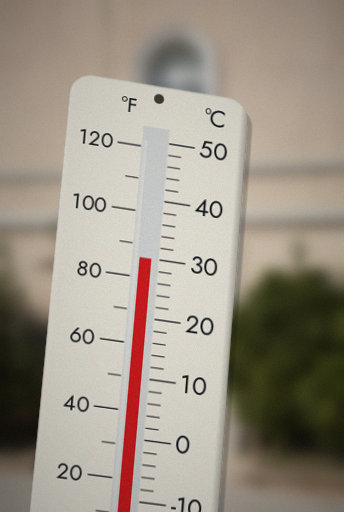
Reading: 30 °C
